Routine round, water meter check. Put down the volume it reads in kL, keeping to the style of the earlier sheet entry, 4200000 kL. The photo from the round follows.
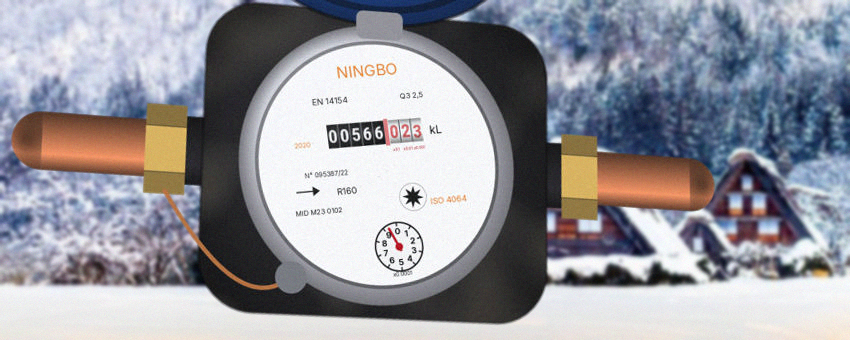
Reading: 566.0229 kL
